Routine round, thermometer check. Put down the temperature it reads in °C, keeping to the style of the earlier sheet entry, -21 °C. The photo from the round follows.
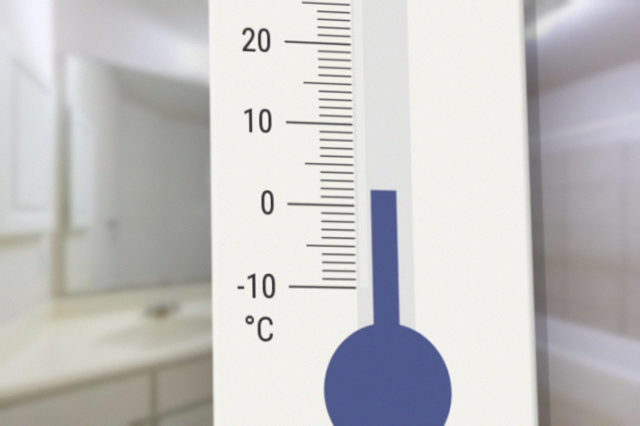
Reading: 2 °C
